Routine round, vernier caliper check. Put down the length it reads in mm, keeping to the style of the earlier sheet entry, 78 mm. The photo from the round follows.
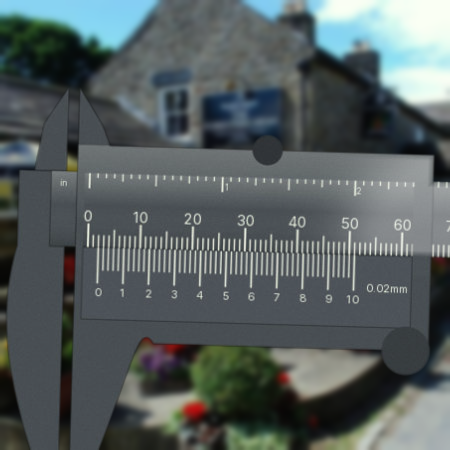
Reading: 2.0 mm
